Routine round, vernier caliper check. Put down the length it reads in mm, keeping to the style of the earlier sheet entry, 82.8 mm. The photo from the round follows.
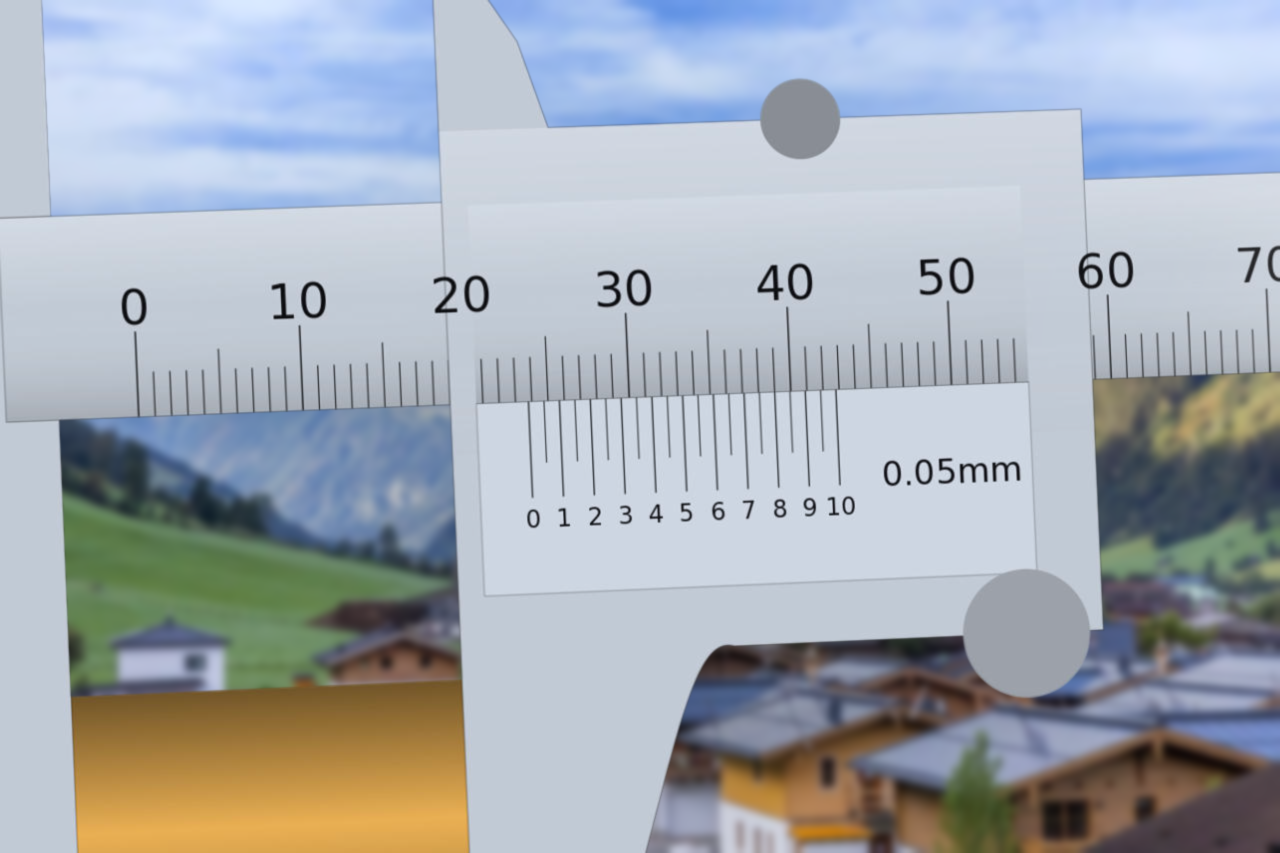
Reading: 23.8 mm
